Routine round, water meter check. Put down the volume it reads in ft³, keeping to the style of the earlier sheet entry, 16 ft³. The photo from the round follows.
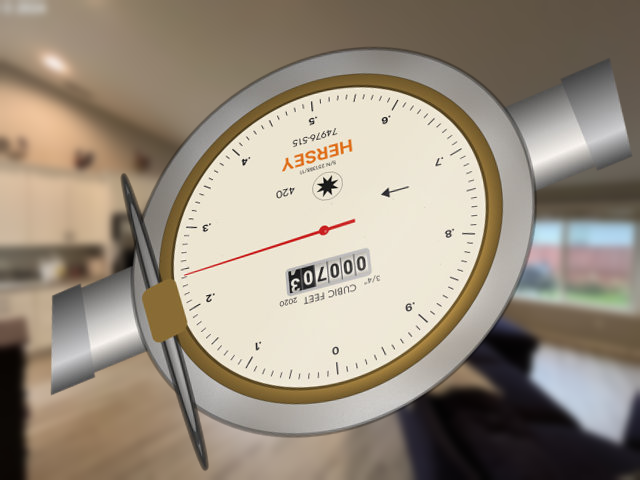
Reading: 703.24 ft³
